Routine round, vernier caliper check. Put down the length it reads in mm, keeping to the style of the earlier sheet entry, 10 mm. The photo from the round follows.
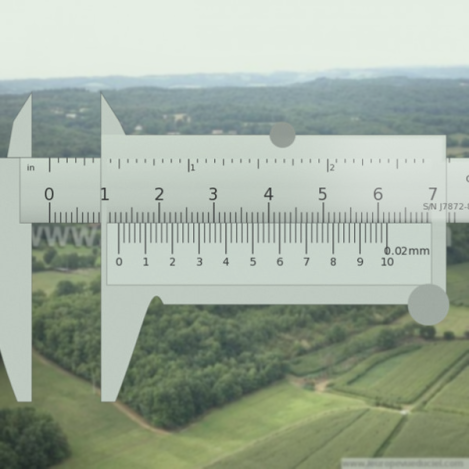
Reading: 12.6 mm
